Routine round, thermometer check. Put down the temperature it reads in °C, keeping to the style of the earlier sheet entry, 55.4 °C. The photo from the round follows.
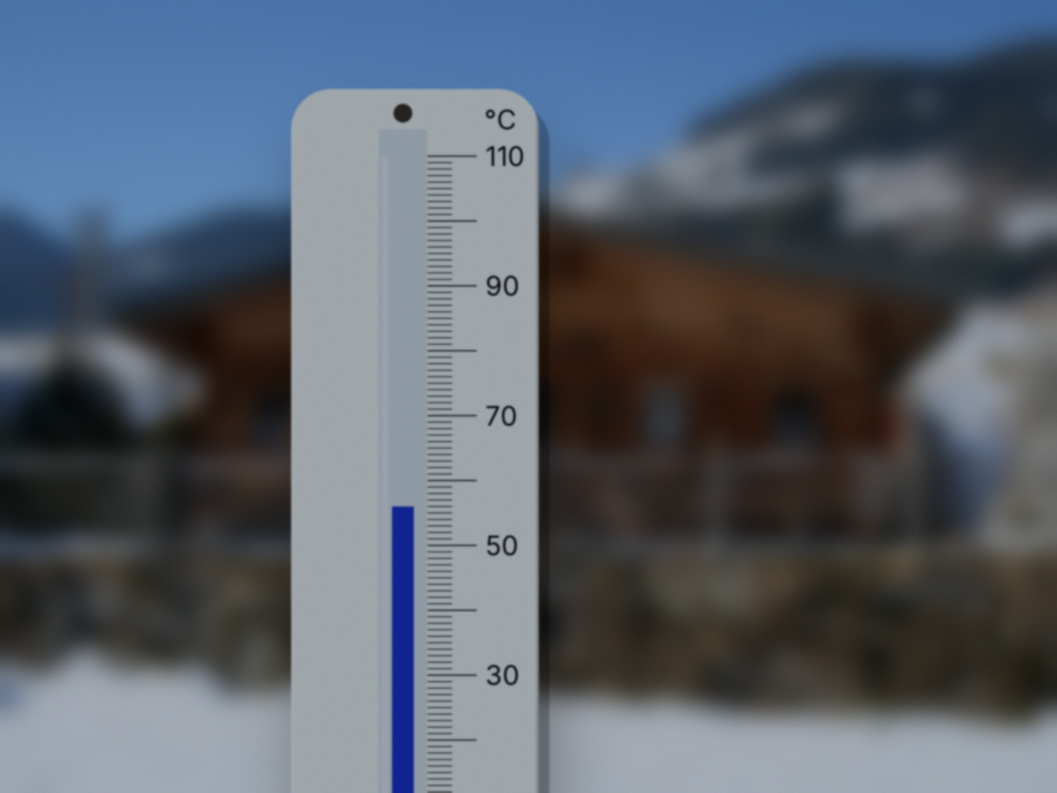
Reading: 56 °C
